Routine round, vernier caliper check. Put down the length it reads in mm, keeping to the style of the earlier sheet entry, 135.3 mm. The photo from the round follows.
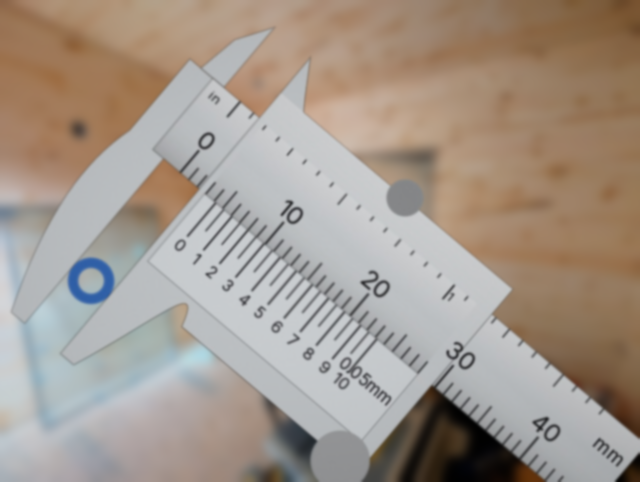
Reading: 4.2 mm
